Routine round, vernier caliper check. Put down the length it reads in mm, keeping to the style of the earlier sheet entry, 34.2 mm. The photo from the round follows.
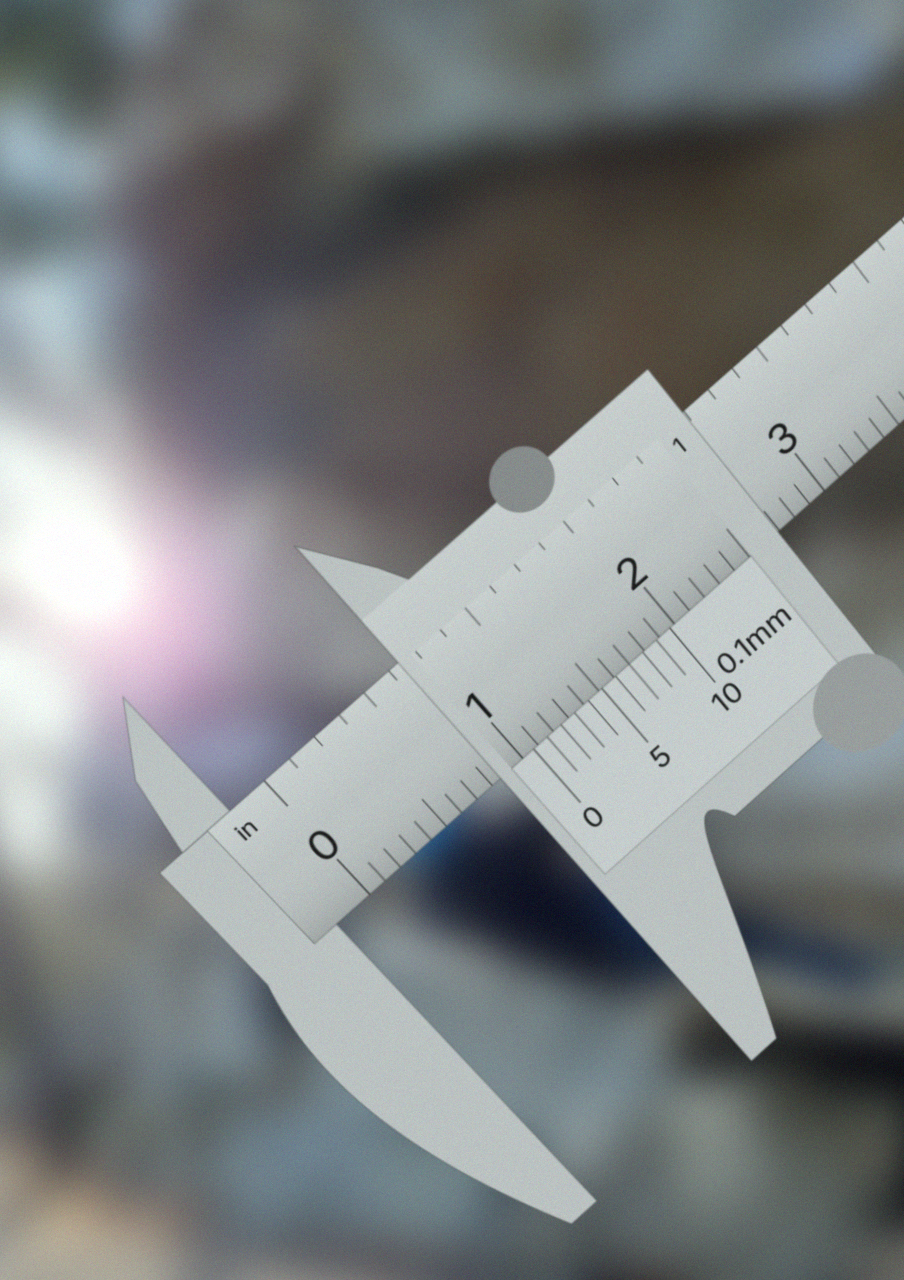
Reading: 10.7 mm
